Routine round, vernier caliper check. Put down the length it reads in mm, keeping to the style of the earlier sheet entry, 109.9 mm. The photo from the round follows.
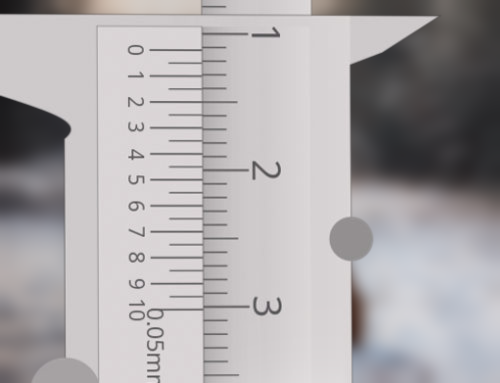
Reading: 11.2 mm
